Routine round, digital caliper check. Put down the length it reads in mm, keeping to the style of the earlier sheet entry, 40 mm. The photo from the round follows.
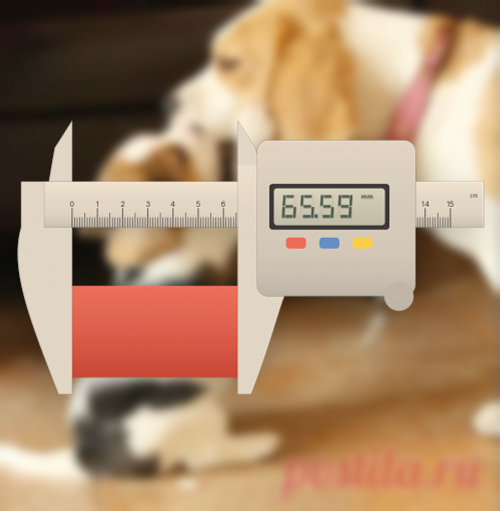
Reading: 65.59 mm
